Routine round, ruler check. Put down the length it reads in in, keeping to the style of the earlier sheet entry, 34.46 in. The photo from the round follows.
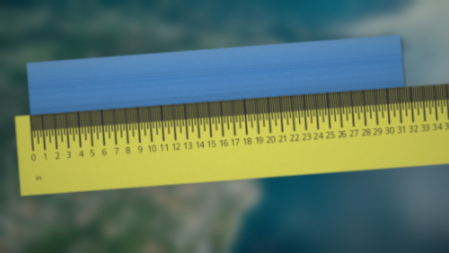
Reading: 31.5 in
